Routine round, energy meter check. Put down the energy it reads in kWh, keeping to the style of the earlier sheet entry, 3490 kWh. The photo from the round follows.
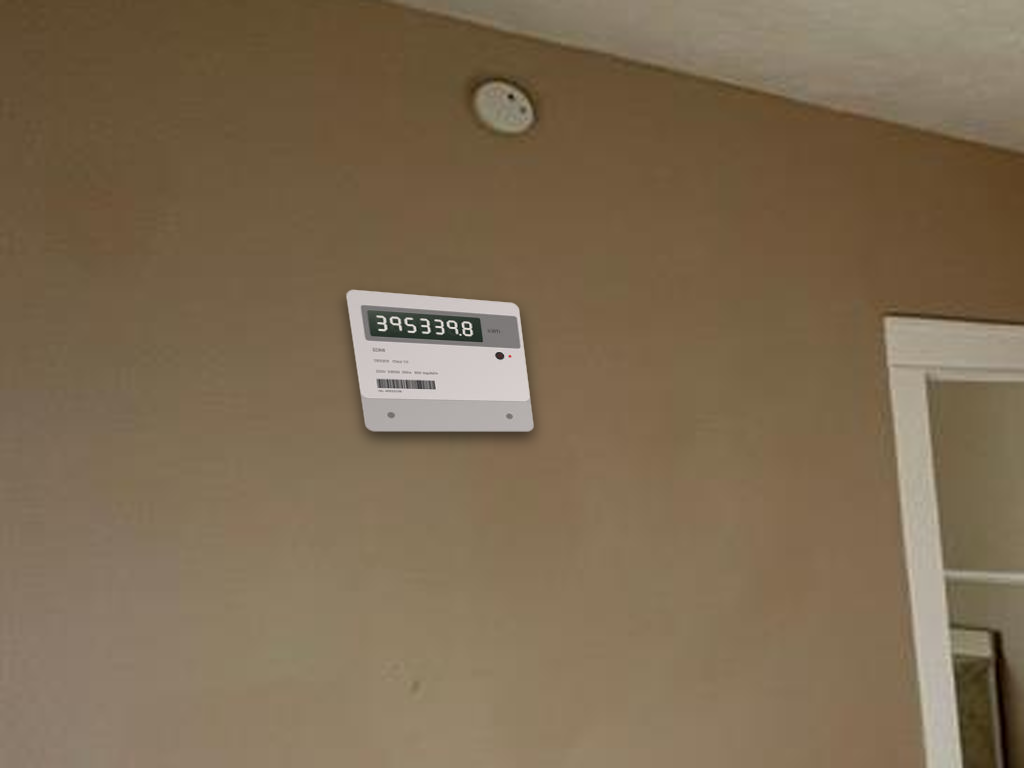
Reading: 395339.8 kWh
